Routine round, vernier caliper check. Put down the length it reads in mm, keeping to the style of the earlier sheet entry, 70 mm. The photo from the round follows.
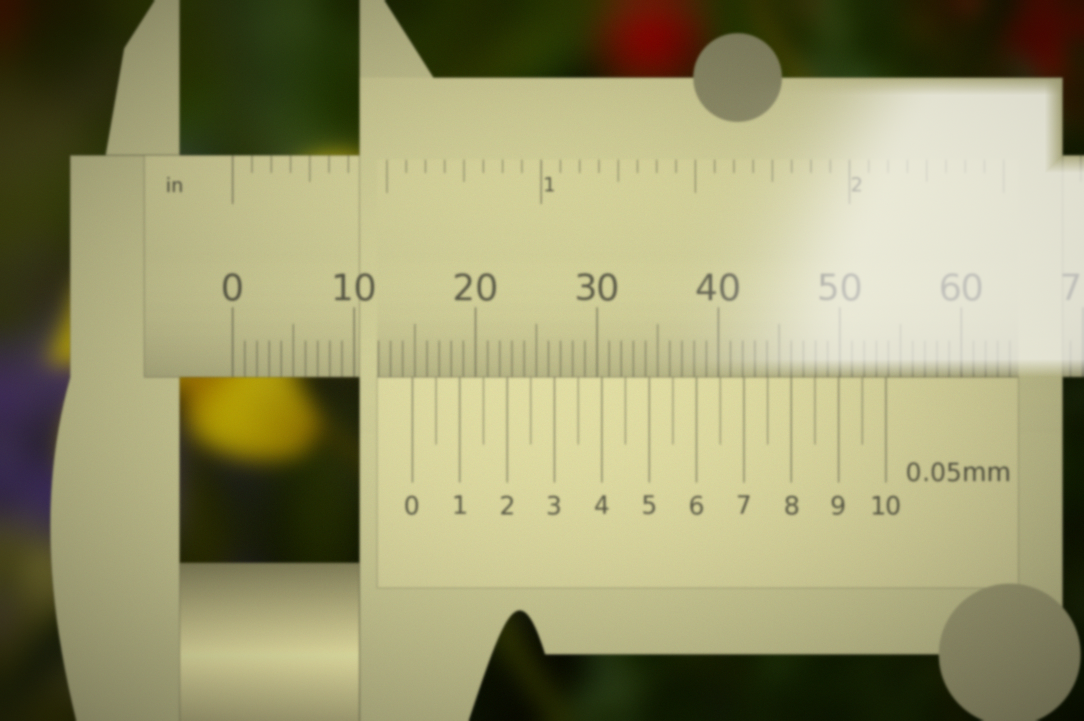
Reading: 14.8 mm
